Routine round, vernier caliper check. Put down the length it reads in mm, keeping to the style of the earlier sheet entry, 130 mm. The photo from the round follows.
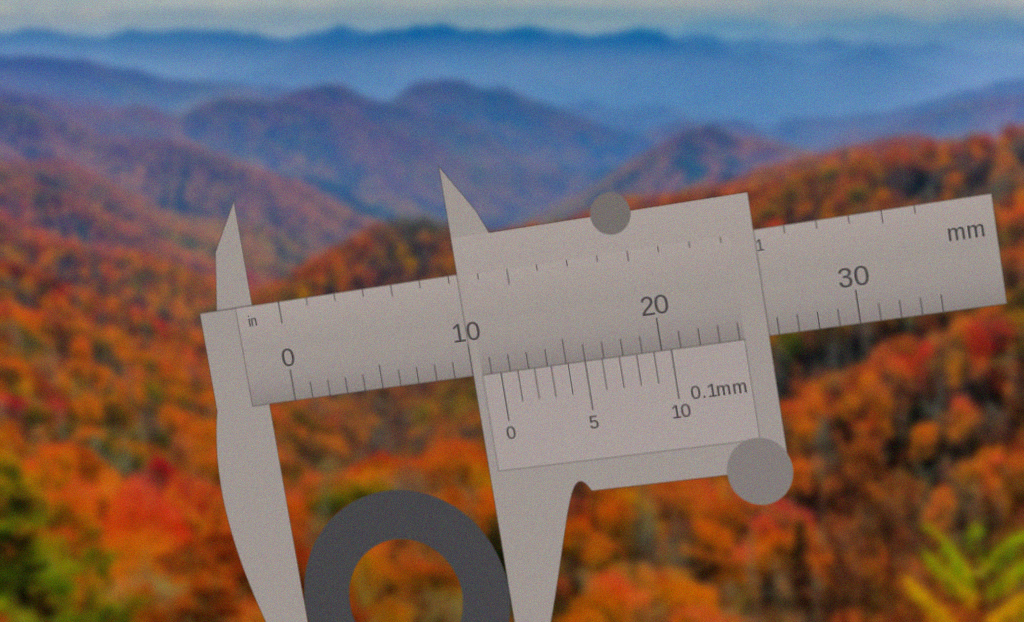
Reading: 11.5 mm
